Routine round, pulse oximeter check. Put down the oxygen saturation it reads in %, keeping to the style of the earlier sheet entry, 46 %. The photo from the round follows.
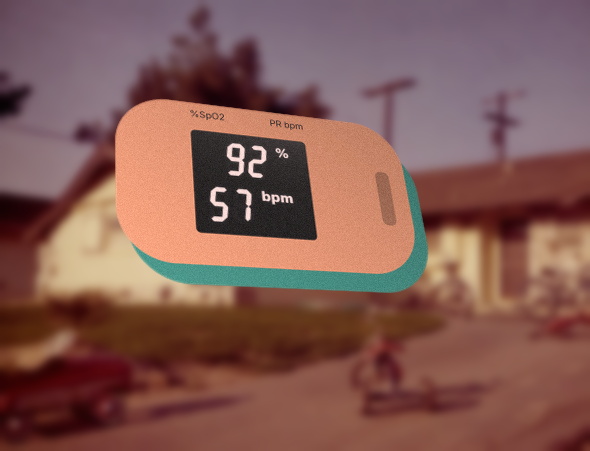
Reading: 92 %
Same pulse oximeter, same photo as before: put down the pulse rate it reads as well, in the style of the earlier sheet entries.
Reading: 57 bpm
